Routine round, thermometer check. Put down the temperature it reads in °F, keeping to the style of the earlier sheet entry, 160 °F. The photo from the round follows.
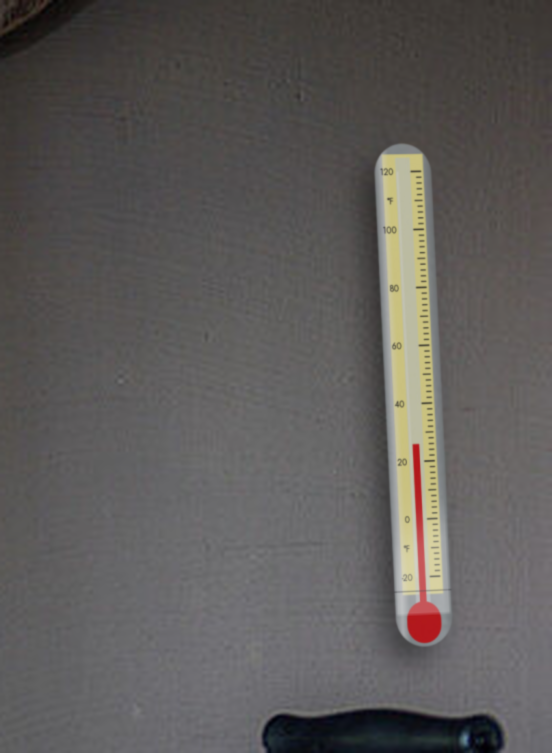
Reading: 26 °F
